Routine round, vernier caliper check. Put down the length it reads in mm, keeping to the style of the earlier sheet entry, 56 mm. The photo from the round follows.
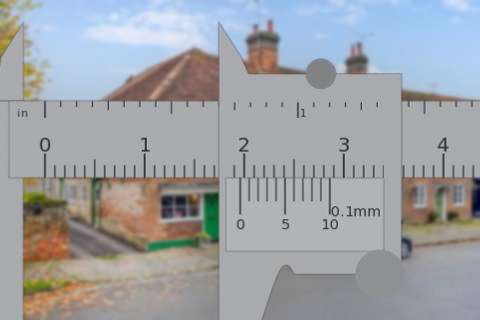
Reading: 19.6 mm
